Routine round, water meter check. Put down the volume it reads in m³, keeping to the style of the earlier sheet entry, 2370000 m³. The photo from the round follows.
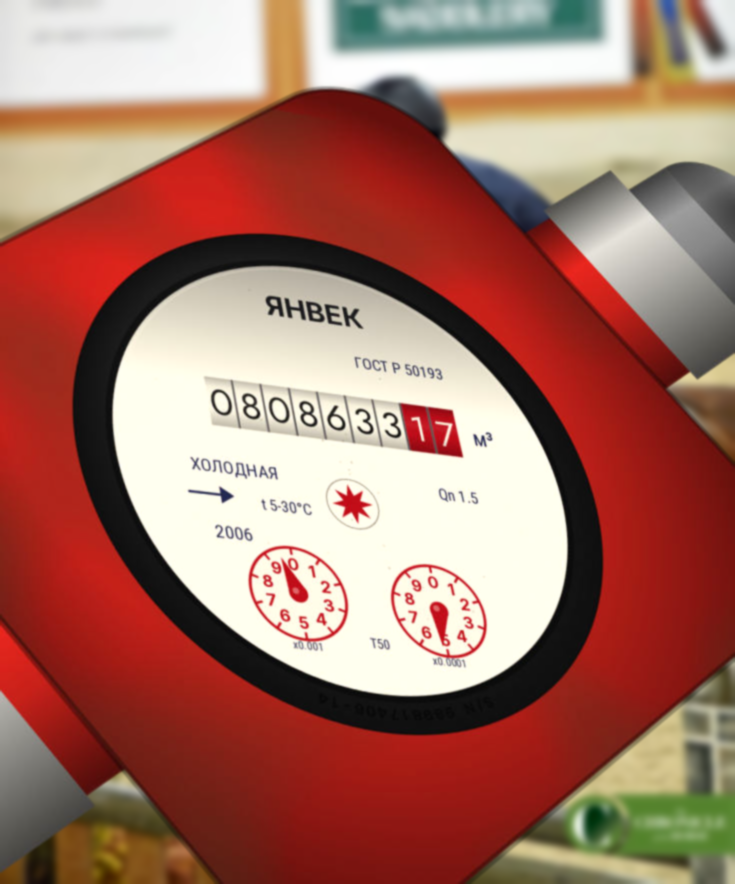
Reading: 808633.1695 m³
